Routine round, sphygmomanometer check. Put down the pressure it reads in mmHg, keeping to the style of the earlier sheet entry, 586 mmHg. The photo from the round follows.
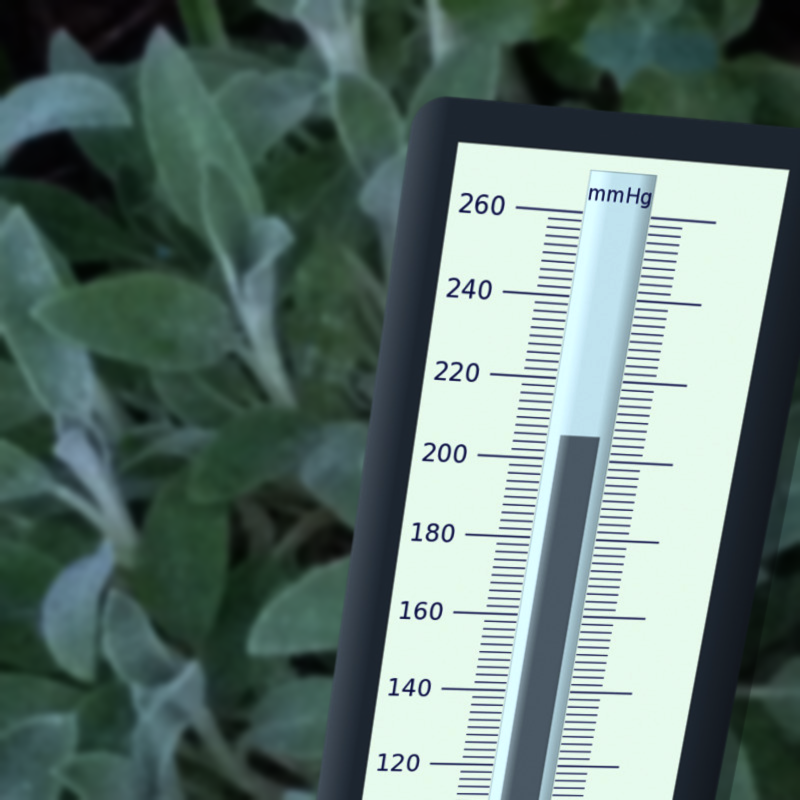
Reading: 206 mmHg
